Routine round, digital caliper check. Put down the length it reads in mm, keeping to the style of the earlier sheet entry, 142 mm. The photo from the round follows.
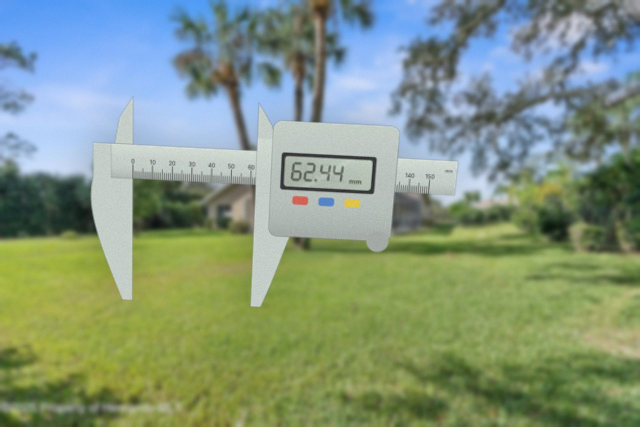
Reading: 62.44 mm
